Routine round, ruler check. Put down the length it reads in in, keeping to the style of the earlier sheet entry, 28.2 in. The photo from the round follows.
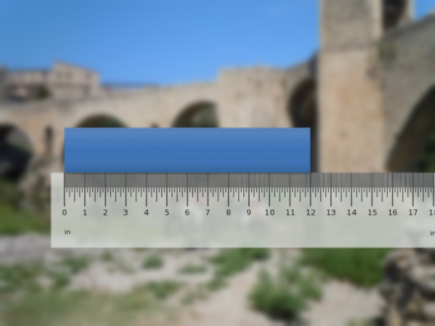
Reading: 12 in
